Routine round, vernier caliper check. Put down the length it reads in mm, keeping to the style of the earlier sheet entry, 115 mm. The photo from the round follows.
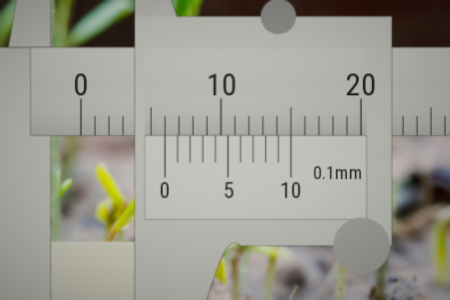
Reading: 6.0 mm
